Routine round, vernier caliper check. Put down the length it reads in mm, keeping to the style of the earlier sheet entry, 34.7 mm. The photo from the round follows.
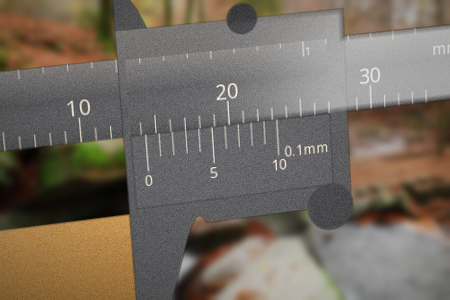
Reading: 14.3 mm
